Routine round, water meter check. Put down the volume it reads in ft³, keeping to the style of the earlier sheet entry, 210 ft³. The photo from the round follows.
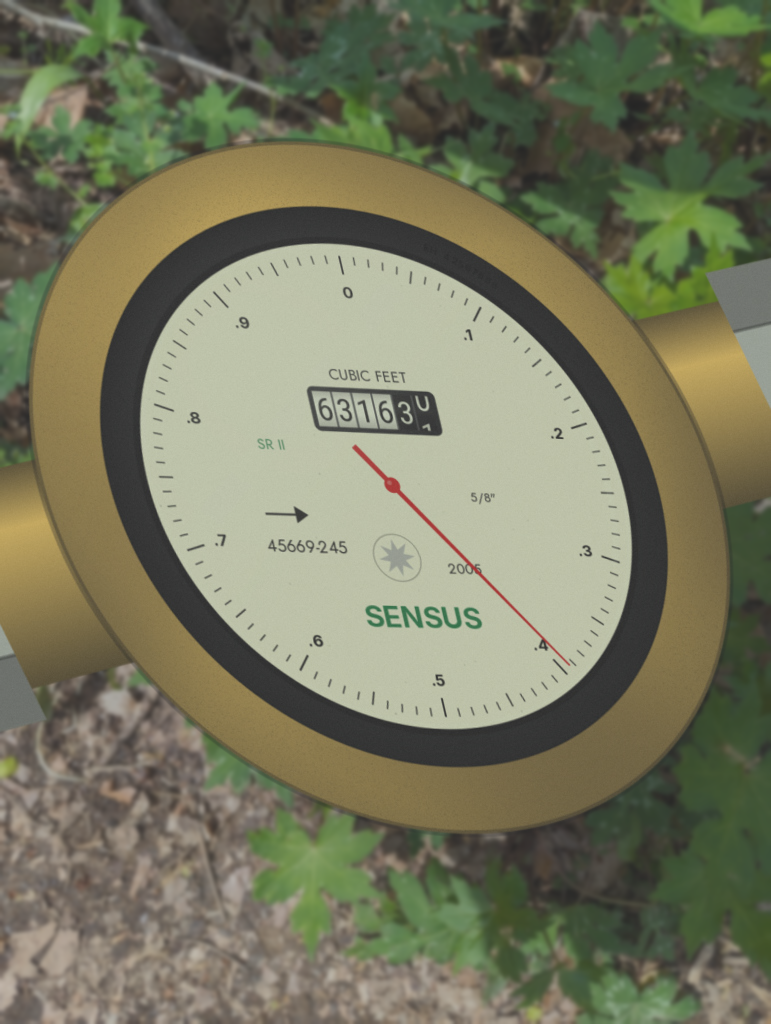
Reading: 631630.39 ft³
